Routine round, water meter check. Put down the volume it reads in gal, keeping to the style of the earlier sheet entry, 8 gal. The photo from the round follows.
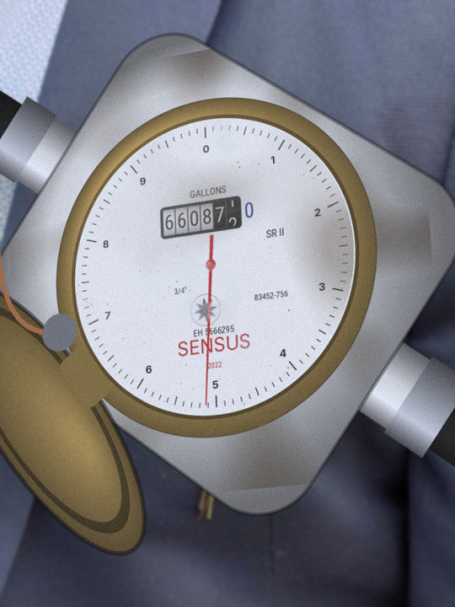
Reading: 6608715.1 gal
